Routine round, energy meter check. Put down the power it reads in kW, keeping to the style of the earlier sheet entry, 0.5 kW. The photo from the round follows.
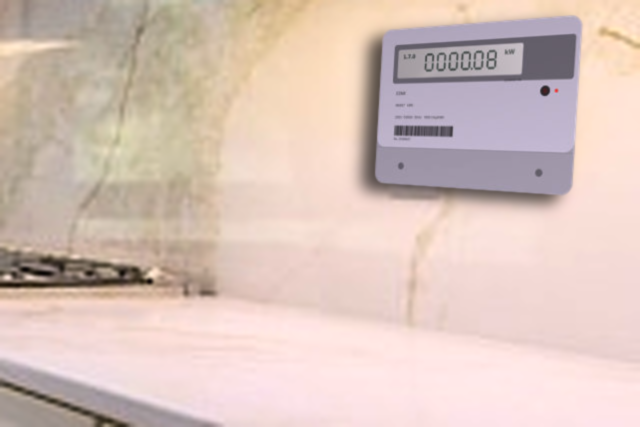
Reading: 0.08 kW
